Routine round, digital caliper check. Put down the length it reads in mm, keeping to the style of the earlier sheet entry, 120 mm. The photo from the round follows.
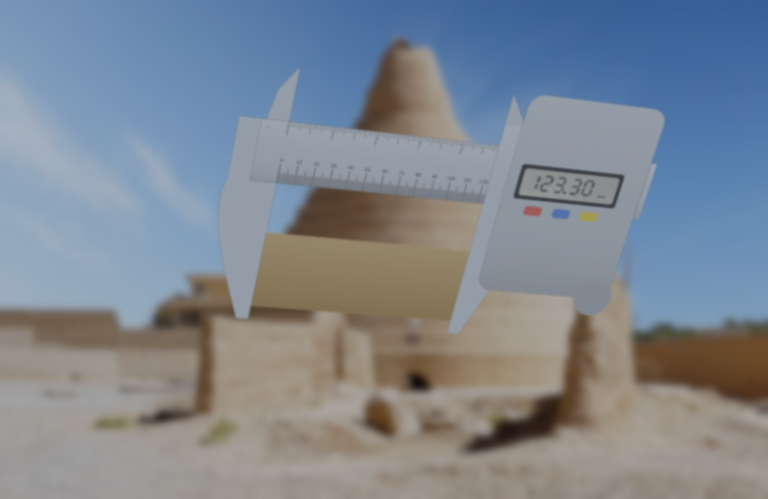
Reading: 123.30 mm
